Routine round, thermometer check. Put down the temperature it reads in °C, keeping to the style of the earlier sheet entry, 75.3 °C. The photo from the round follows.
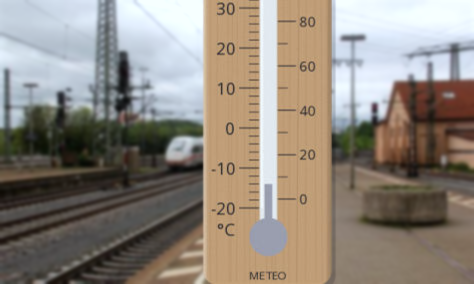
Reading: -14 °C
